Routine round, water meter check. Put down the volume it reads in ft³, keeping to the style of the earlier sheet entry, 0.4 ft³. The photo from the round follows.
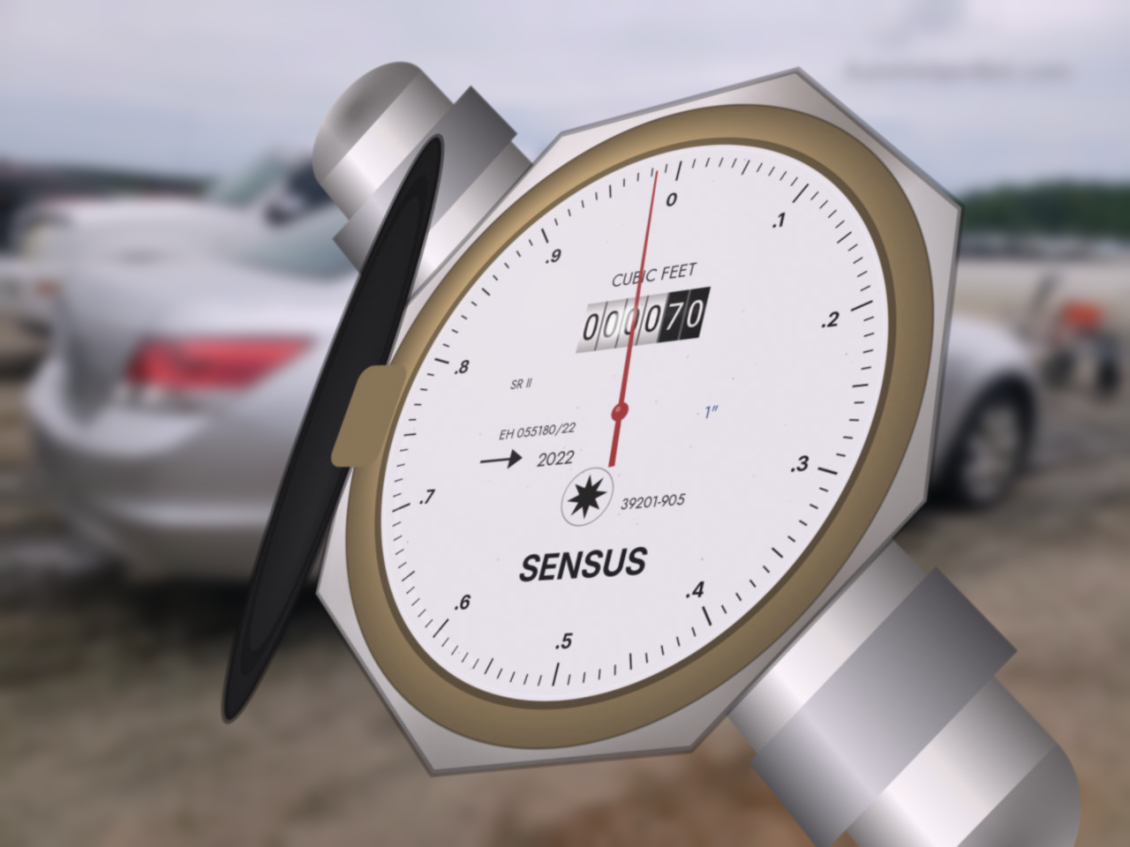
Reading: 69.98 ft³
